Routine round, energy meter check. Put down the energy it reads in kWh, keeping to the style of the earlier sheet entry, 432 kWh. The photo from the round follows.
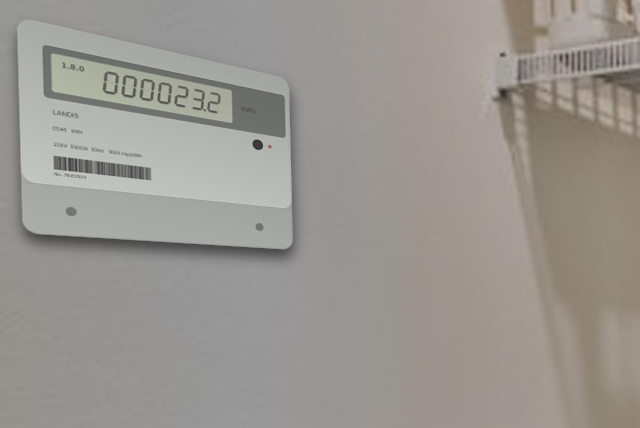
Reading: 23.2 kWh
